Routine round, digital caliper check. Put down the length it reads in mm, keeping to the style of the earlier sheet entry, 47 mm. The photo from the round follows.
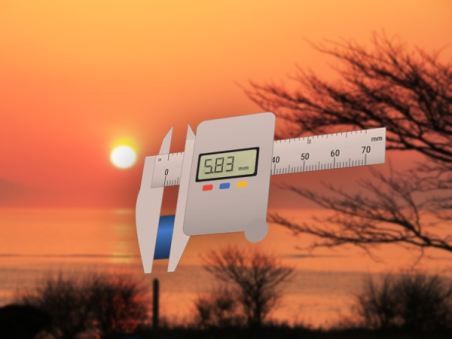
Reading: 5.83 mm
